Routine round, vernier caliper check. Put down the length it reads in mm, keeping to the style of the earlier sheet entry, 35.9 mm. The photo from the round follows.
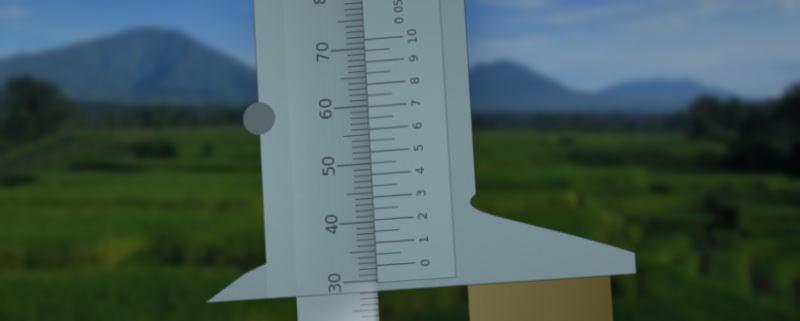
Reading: 32.5 mm
